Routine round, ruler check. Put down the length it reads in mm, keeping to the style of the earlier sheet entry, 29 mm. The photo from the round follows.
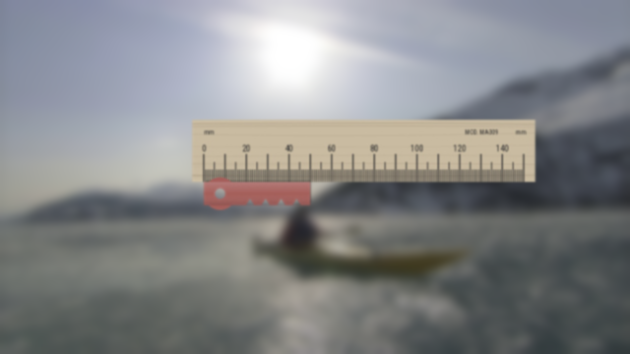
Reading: 50 mm
